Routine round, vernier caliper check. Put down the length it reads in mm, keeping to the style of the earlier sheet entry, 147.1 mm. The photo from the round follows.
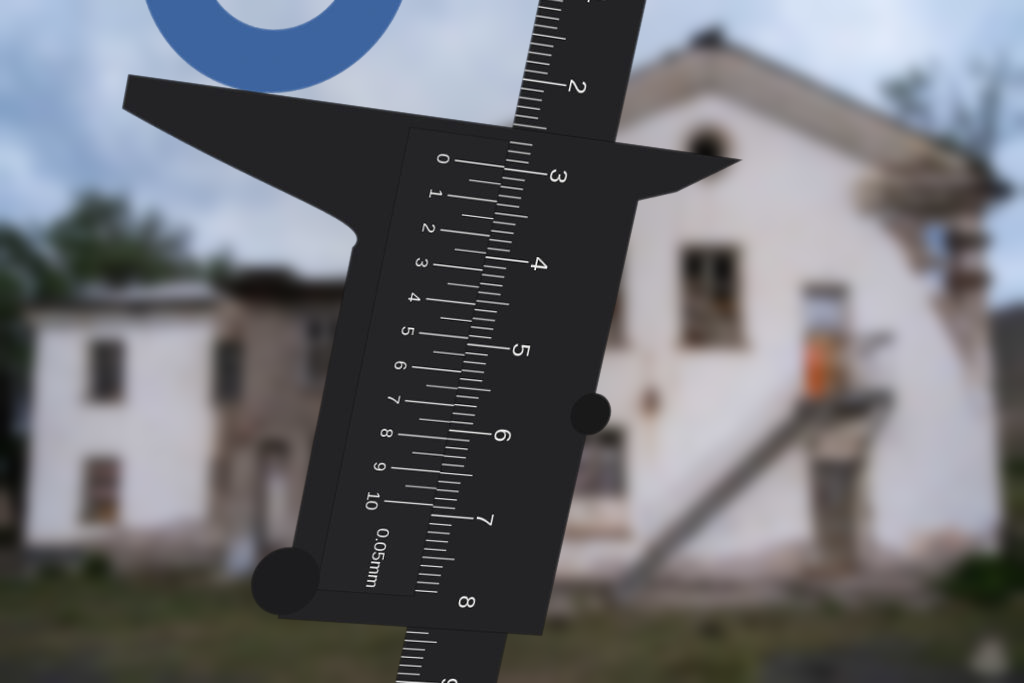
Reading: 29.8 mm
